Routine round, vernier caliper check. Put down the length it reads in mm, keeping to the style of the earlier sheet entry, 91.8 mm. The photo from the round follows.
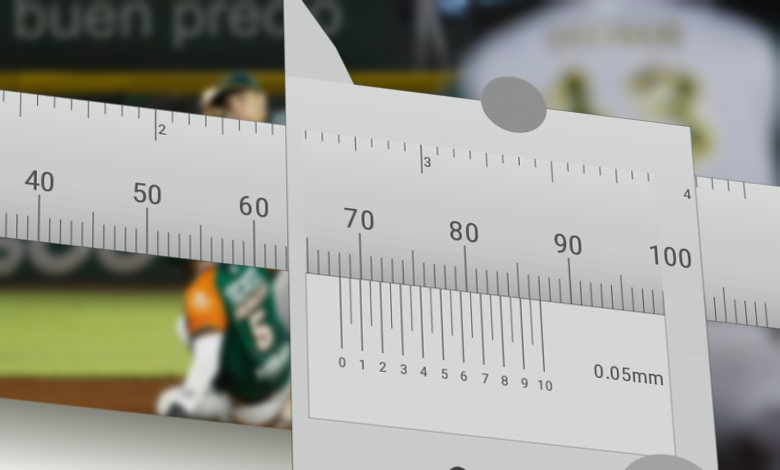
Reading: 68.0 mm
